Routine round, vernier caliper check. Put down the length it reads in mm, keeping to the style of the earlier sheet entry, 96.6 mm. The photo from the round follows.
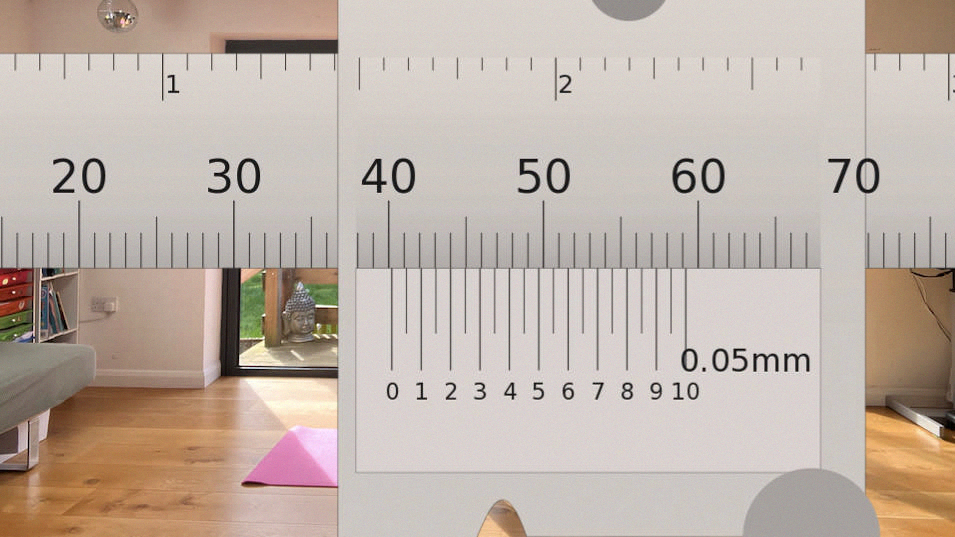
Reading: 40.2 mm
